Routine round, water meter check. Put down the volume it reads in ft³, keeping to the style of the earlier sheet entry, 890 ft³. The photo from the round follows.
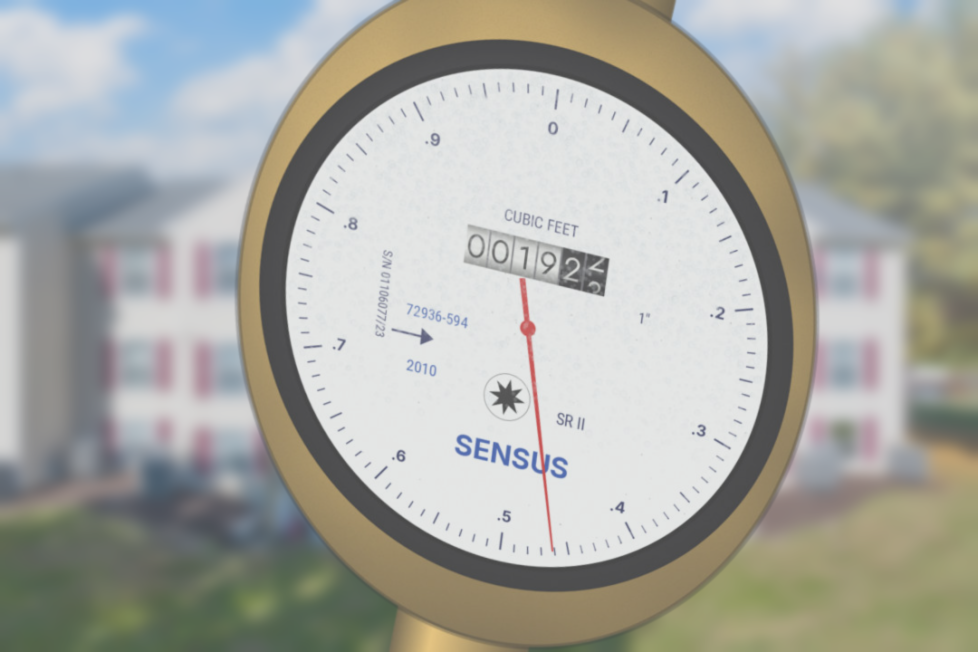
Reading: 1922.46 ft³
